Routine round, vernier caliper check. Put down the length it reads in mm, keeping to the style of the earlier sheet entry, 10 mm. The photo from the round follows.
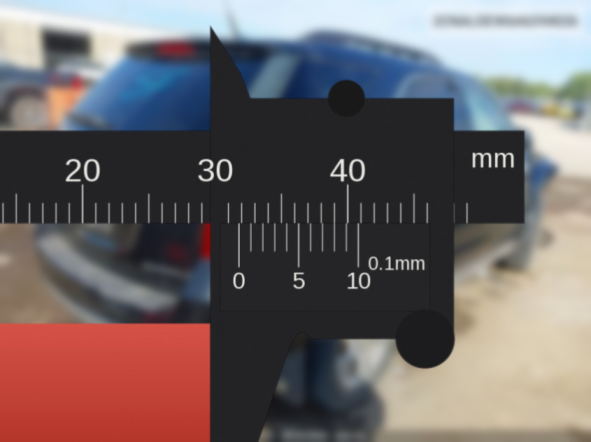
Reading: 31.8 mm
